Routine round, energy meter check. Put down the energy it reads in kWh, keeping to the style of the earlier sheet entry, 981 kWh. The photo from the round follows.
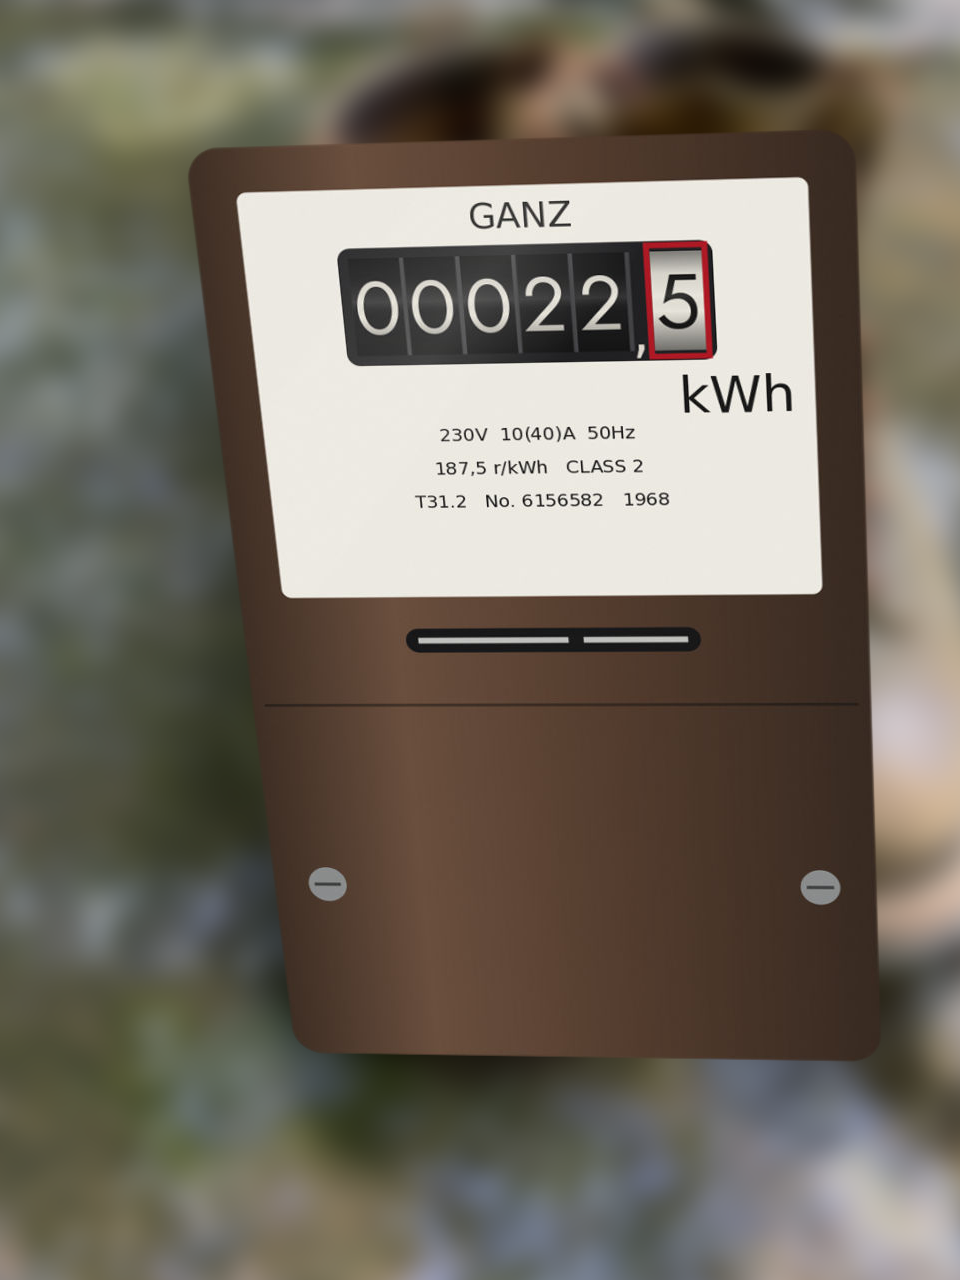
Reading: 22.5 kWh
